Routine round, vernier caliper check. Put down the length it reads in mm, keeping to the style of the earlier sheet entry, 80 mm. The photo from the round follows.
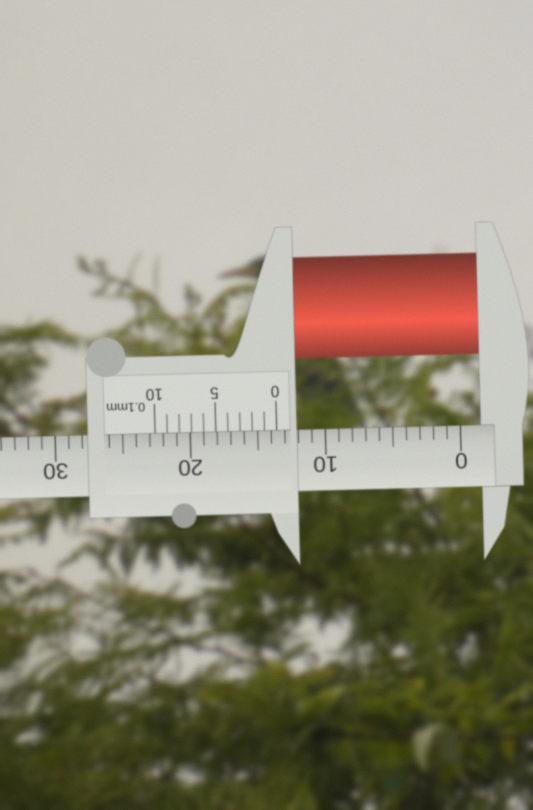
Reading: 13.6 mm
